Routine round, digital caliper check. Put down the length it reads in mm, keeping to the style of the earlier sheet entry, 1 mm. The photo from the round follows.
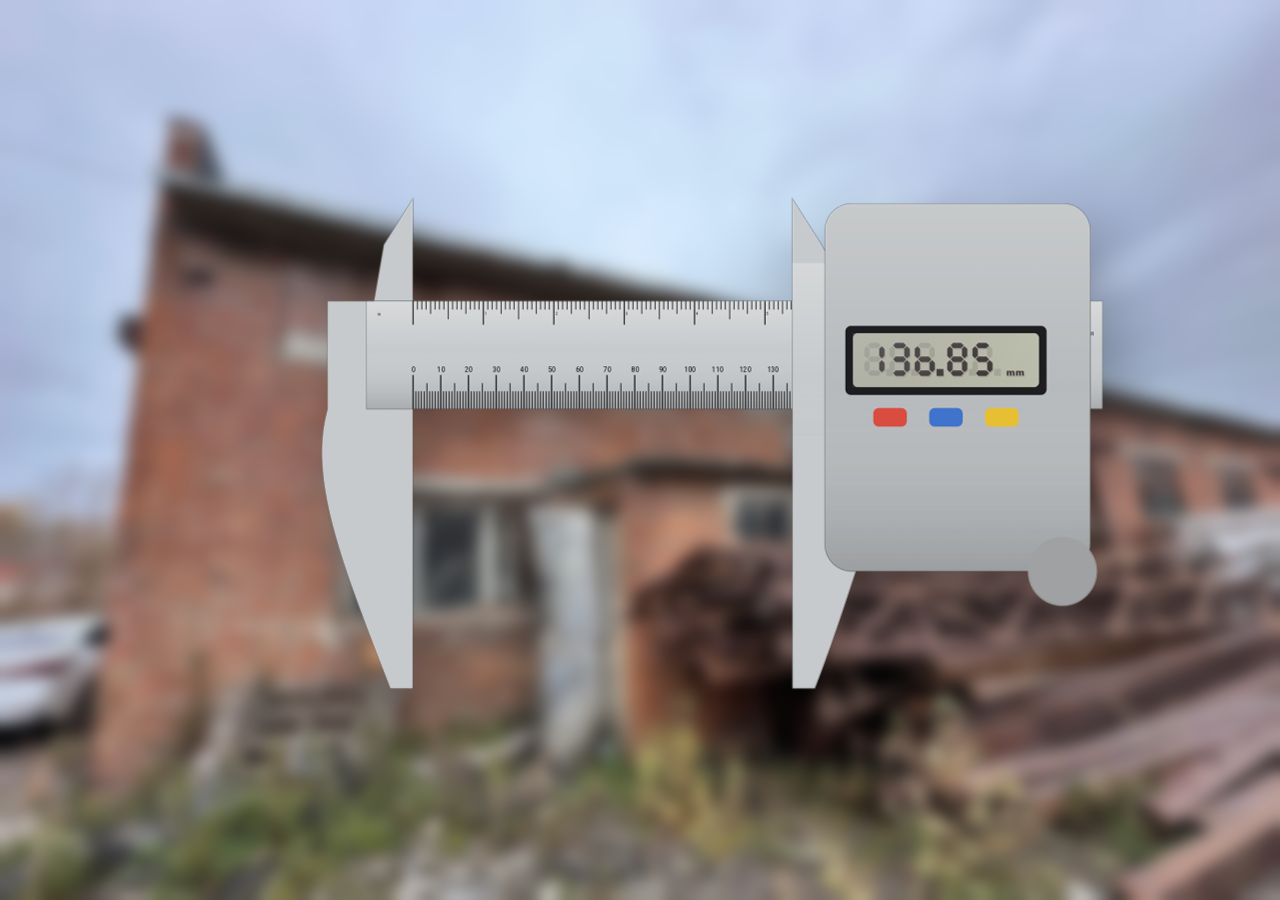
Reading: 136.85 mm
